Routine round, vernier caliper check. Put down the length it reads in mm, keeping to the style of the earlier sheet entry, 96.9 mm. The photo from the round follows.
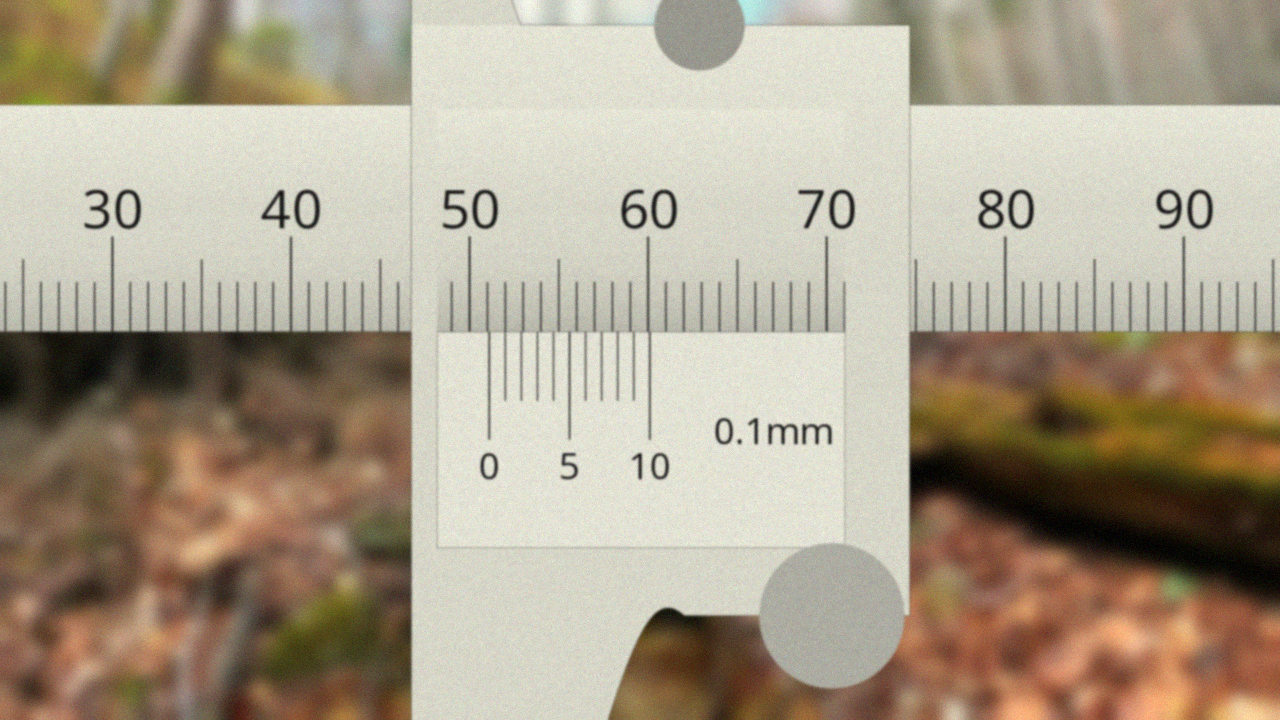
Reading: 51.1 mm
